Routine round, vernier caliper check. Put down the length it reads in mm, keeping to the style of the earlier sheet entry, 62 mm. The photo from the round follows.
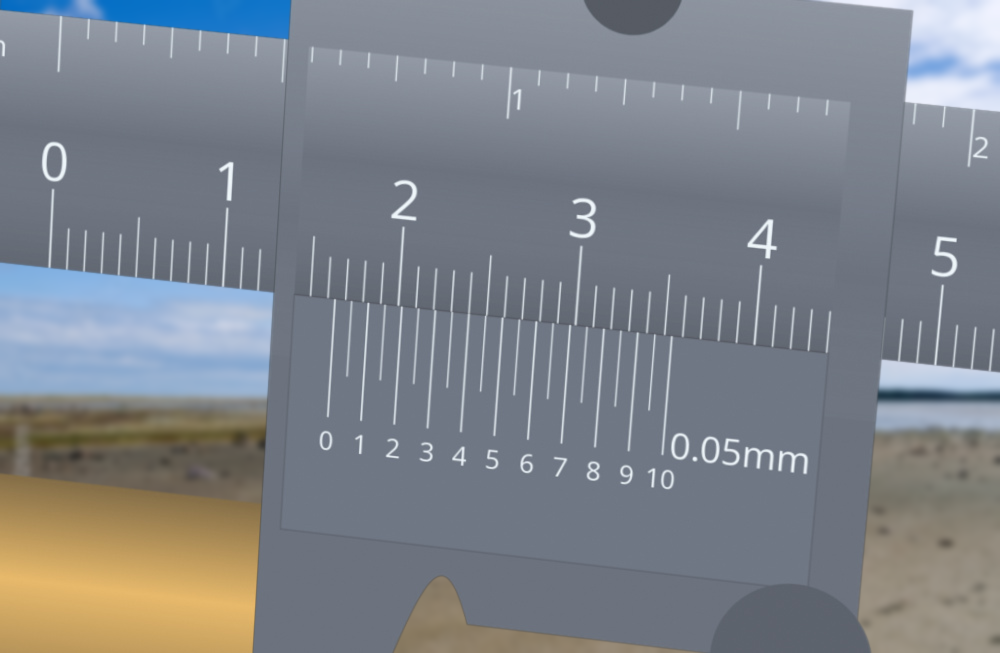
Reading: 16.4 mm
